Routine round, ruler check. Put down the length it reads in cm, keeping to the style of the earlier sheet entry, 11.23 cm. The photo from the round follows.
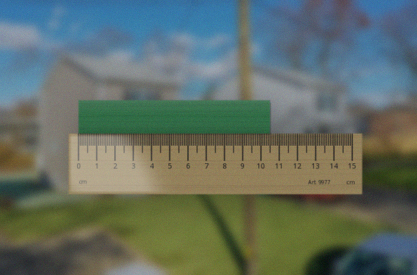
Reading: 10.5 cm
